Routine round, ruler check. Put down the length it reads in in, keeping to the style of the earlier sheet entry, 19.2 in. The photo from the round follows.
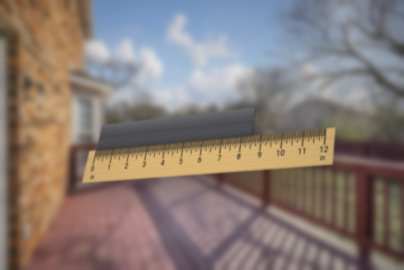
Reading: 8.5 in
